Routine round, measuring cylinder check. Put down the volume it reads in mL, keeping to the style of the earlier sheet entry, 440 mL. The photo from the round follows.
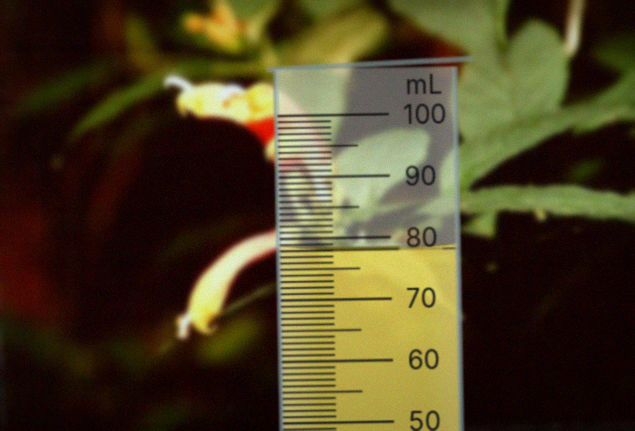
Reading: 78 mL
